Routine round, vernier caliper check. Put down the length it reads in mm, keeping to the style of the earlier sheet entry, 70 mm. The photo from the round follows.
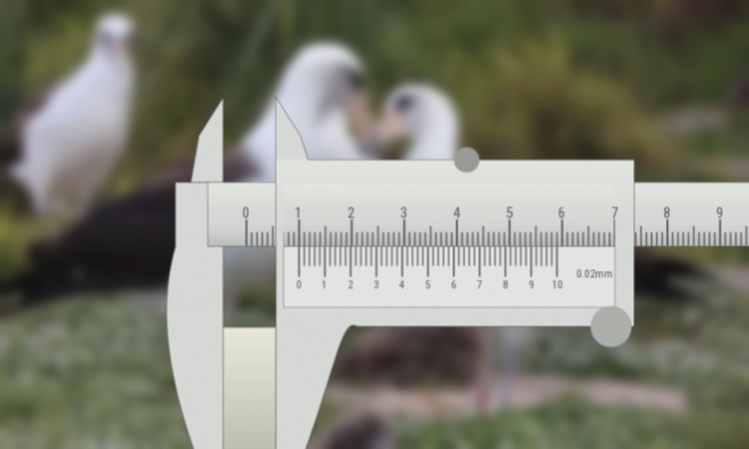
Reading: 10.0 mm
